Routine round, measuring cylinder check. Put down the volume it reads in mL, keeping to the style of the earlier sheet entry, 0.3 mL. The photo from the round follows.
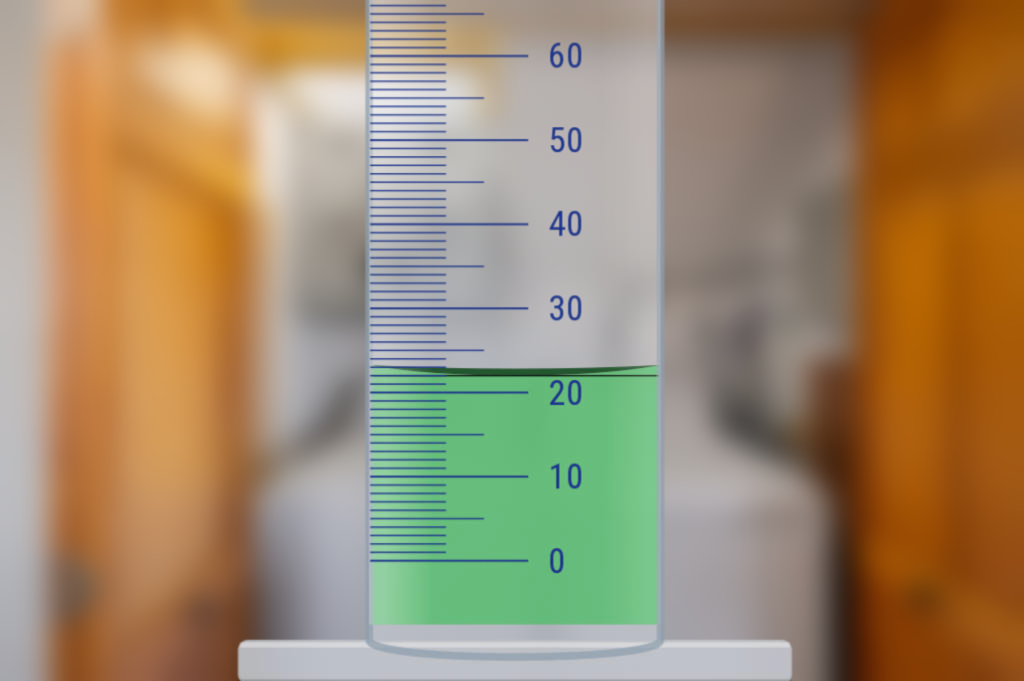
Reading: 22 mL
